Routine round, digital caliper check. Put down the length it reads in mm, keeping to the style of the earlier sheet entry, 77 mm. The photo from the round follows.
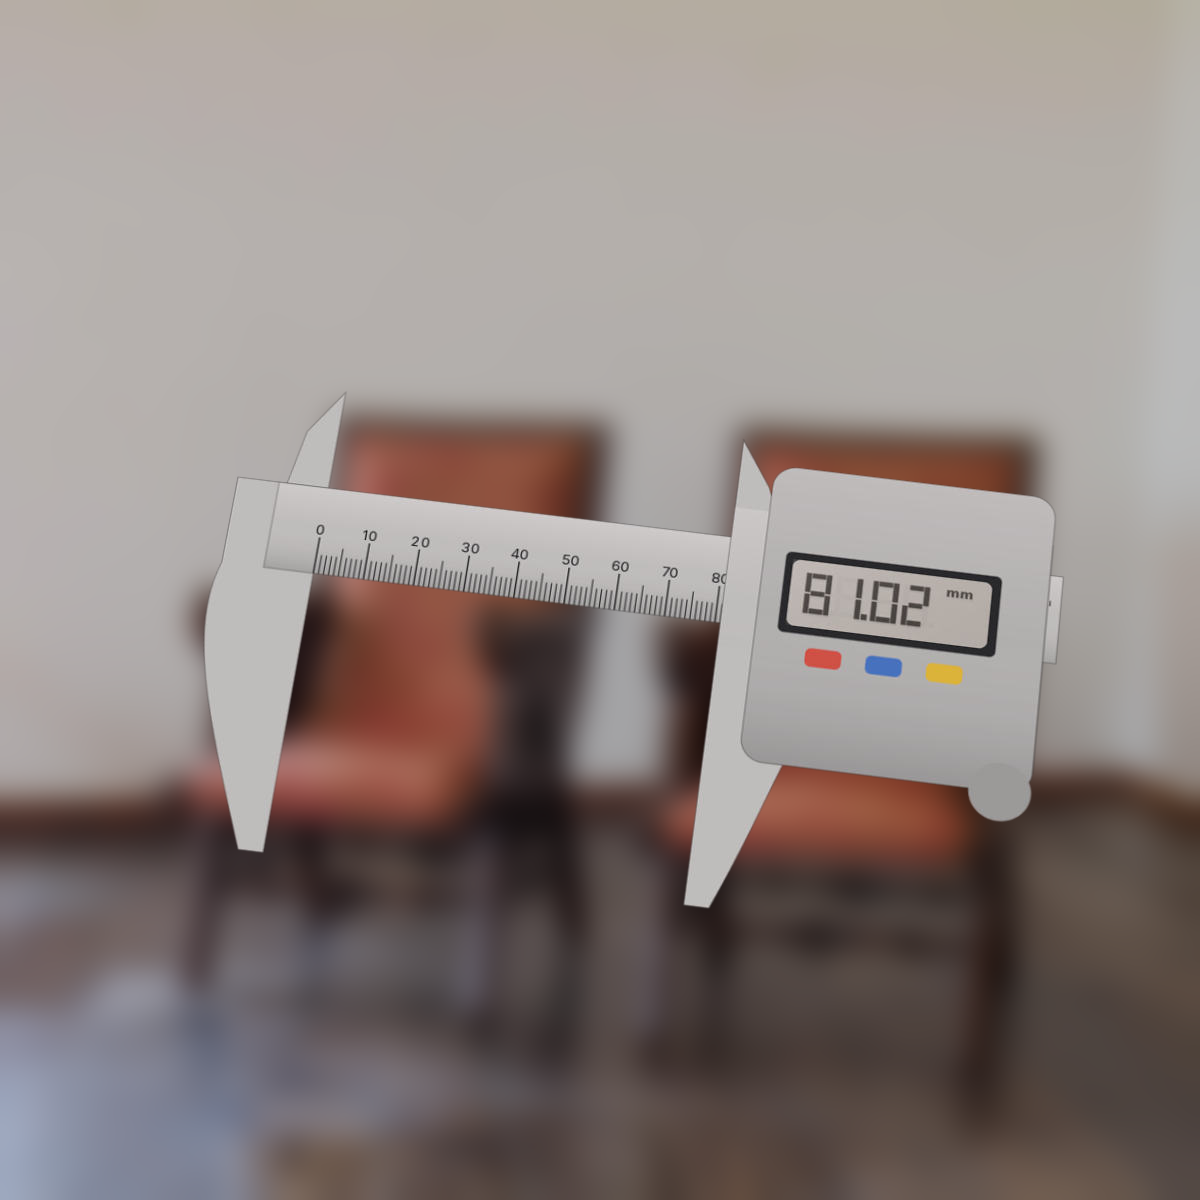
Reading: 81.02 mm
